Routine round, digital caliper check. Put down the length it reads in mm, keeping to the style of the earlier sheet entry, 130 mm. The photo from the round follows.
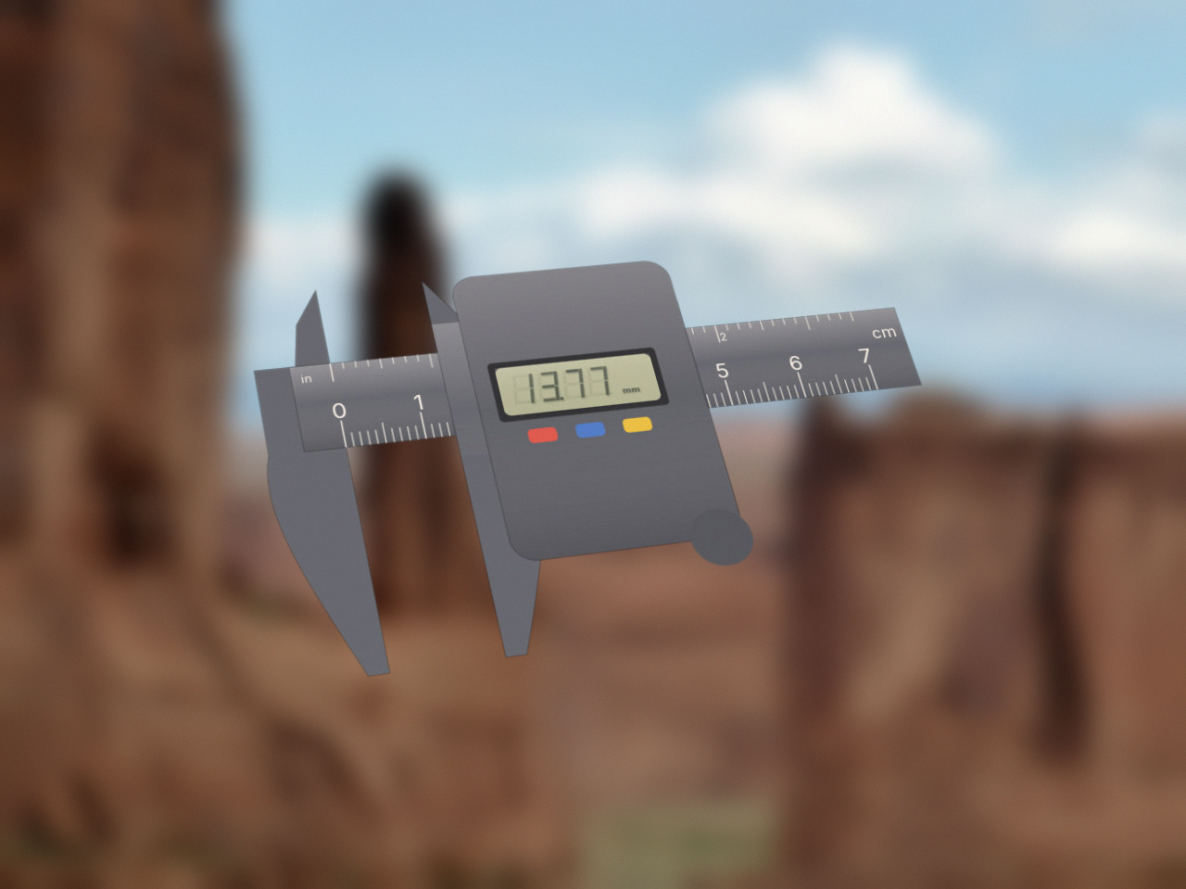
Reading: 13.77 mm
